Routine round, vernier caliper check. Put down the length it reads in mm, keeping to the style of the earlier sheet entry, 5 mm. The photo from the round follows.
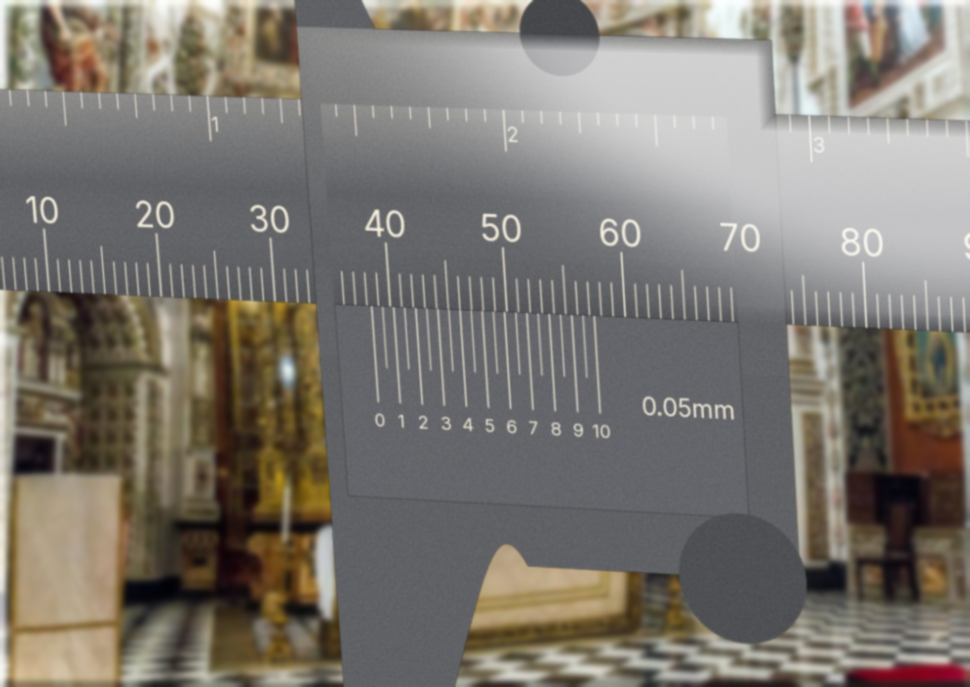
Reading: 38.4 mm
